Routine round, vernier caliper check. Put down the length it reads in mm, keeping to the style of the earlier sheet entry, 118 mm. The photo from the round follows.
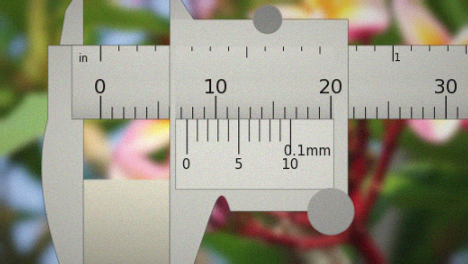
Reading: 7.5 mm
